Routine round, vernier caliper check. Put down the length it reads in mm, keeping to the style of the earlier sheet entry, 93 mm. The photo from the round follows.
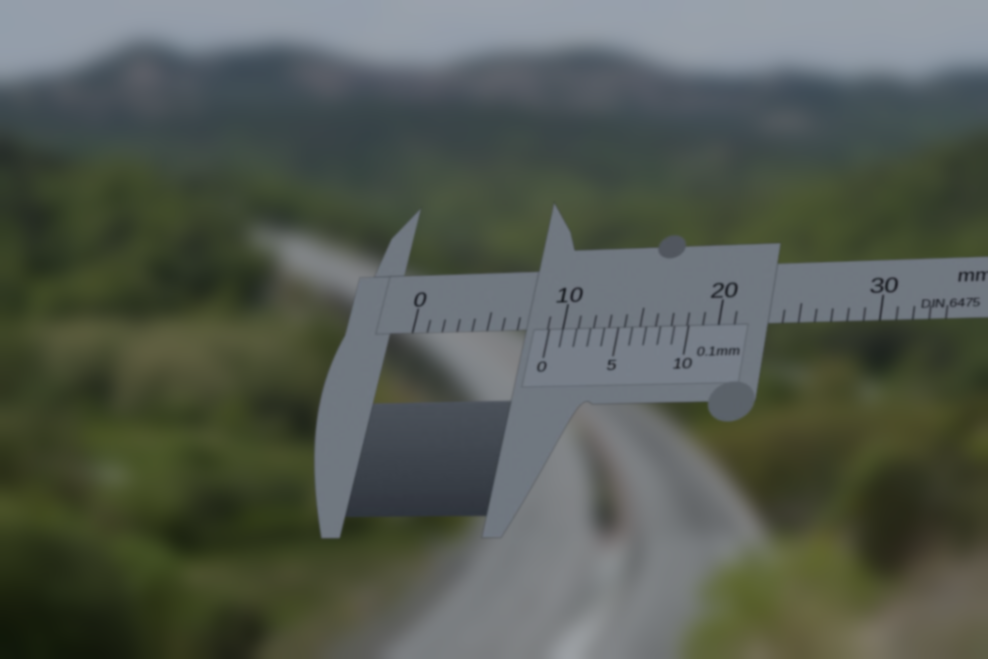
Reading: 9.1 mm
